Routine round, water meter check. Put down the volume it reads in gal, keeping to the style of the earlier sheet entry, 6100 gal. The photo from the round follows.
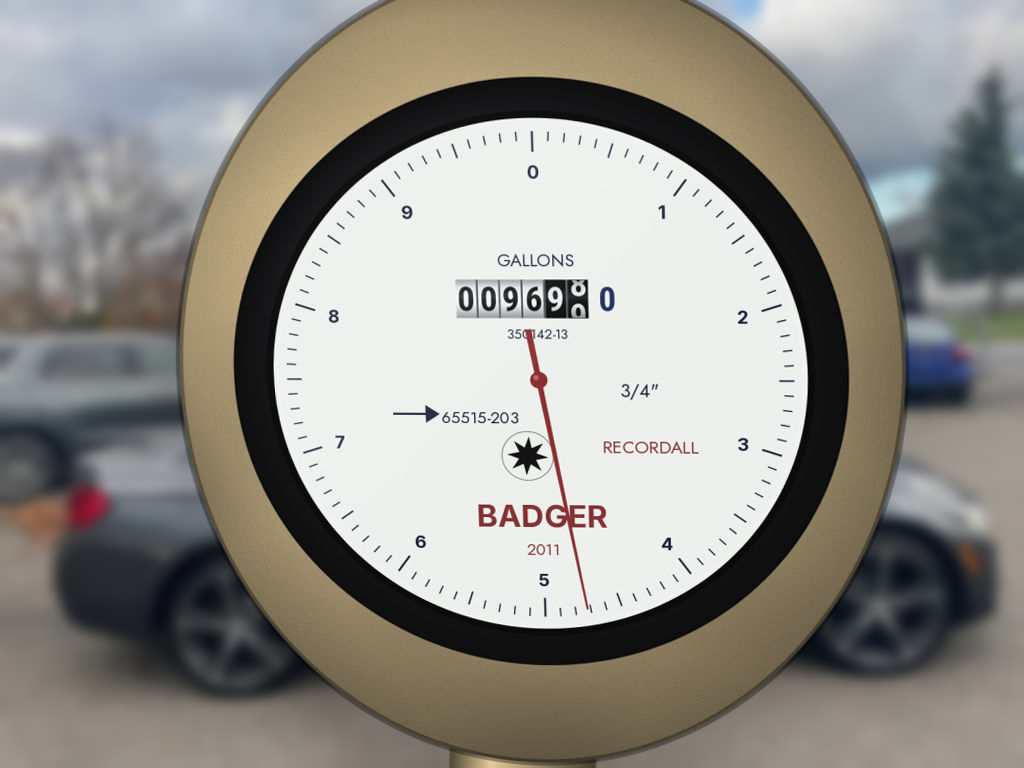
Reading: 96984.7 gal
